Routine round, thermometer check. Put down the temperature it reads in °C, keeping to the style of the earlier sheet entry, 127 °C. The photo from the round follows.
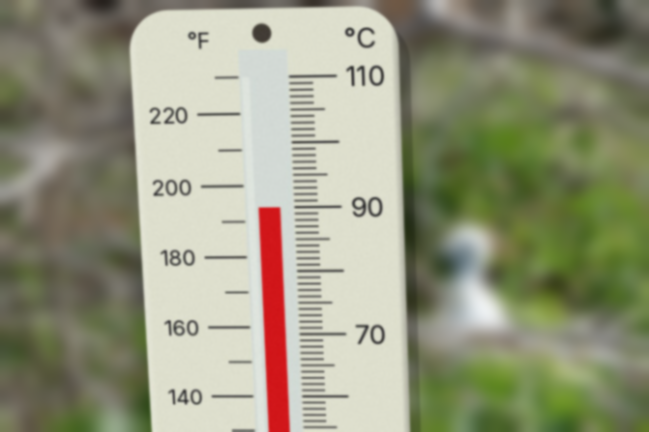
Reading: 90 °C
